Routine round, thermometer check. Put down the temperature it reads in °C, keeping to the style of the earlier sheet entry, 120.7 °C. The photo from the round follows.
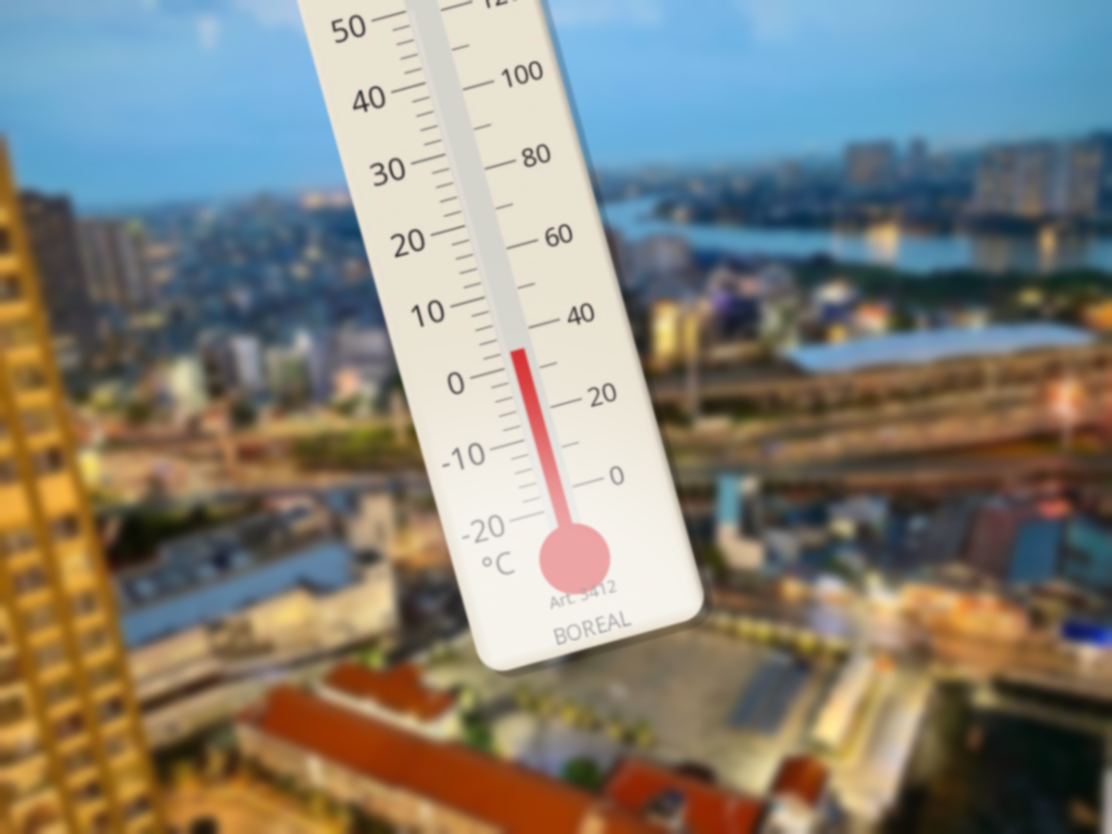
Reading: 2 °C
